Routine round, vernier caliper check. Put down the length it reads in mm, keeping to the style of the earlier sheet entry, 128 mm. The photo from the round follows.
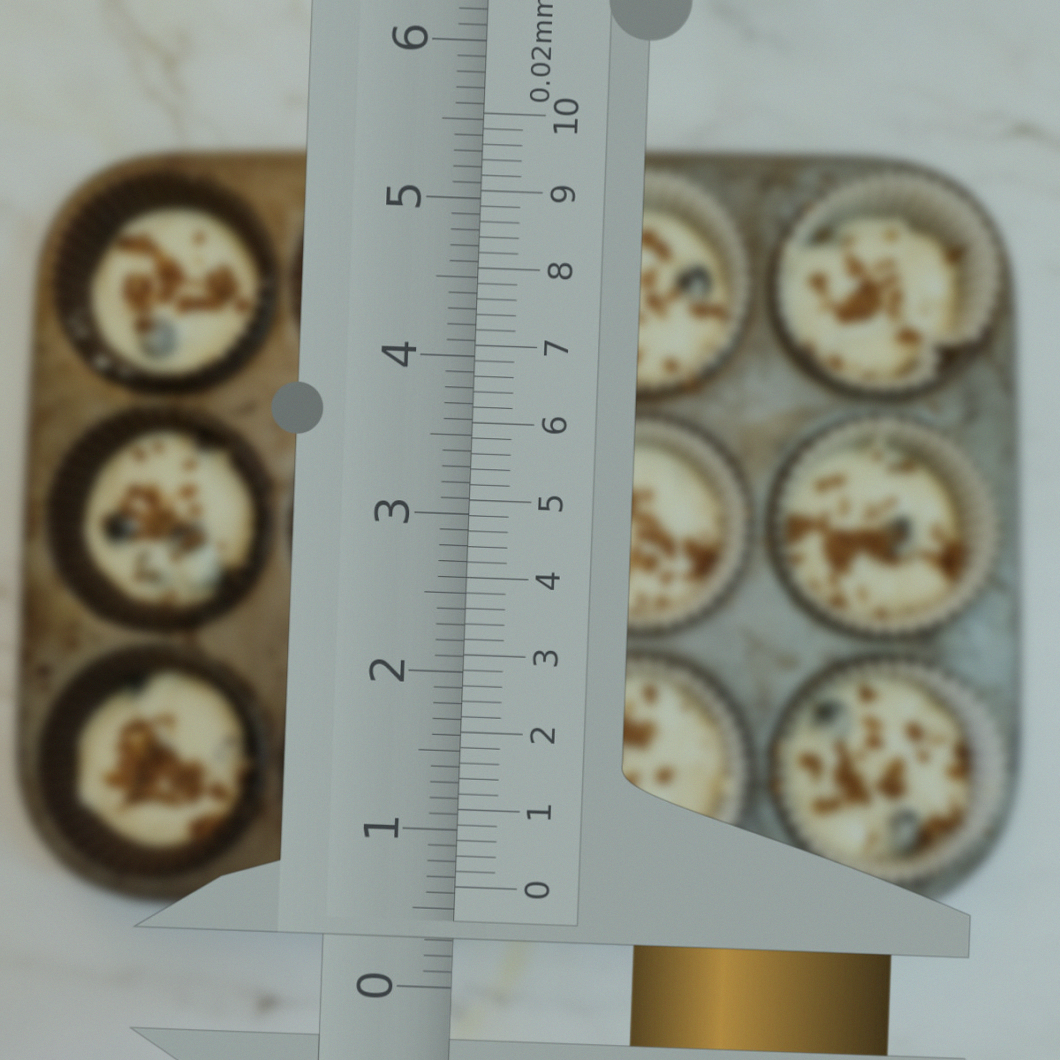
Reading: 6.4 mm
